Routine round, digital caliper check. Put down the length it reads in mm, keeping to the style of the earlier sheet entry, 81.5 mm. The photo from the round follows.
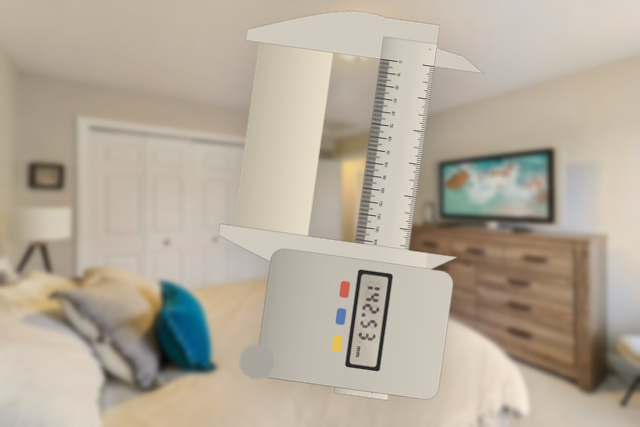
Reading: 142.53 mm
